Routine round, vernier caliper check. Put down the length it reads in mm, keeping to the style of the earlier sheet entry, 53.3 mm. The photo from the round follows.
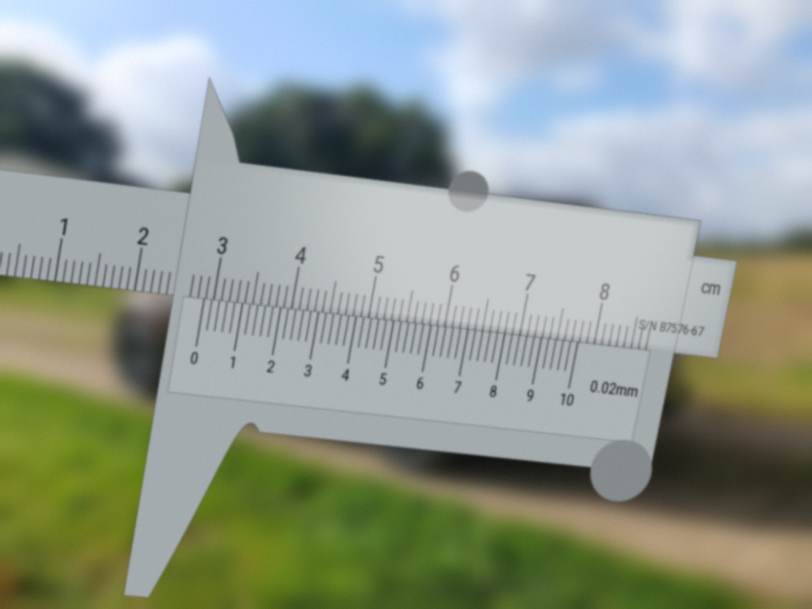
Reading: 28.8 mm
